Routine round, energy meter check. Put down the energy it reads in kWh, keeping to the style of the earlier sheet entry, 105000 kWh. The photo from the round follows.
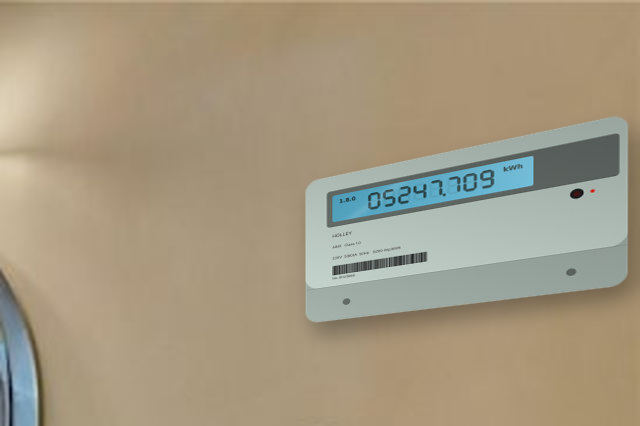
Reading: 5247.709 kWh
